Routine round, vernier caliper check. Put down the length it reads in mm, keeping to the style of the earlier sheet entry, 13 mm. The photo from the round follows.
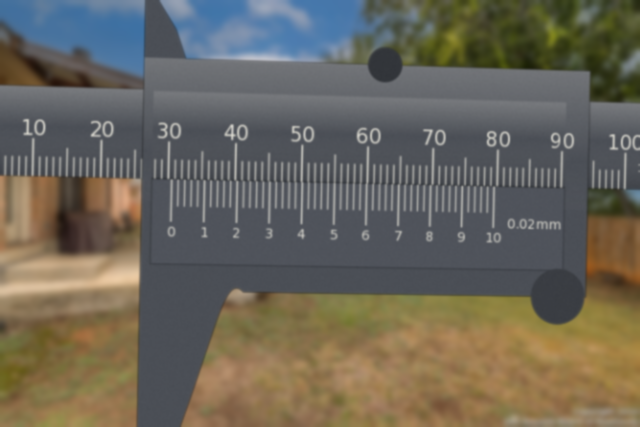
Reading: 30.5 mm
